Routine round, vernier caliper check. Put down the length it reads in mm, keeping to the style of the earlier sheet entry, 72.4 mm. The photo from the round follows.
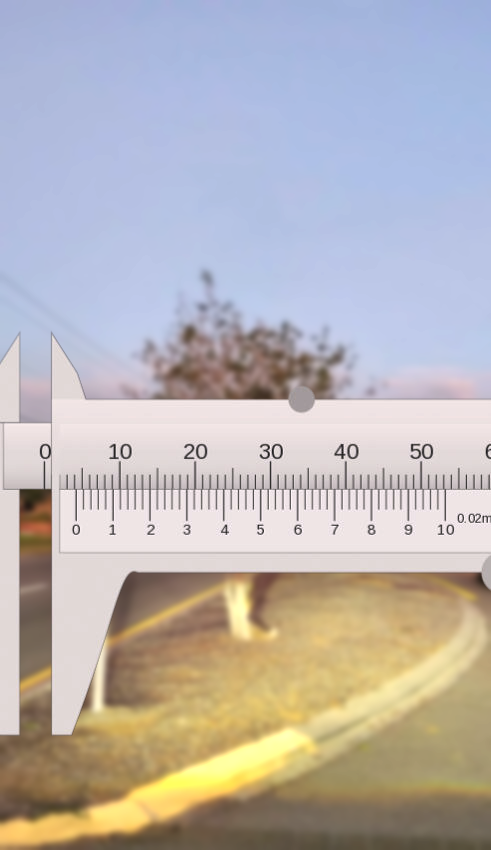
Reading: 4.2 mm
